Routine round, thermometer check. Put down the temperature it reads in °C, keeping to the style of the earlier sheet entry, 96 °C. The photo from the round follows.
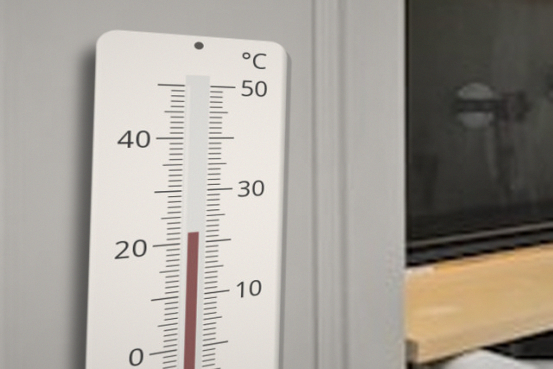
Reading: 22 °C
